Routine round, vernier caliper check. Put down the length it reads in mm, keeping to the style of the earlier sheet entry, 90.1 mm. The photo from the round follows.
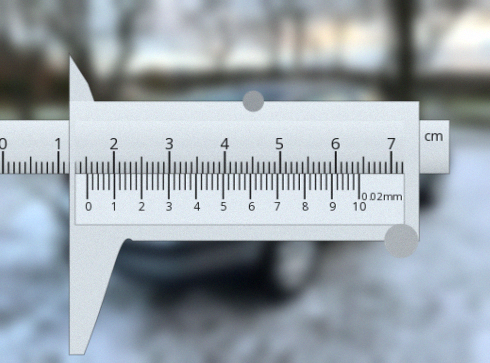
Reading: 15.2 mm
